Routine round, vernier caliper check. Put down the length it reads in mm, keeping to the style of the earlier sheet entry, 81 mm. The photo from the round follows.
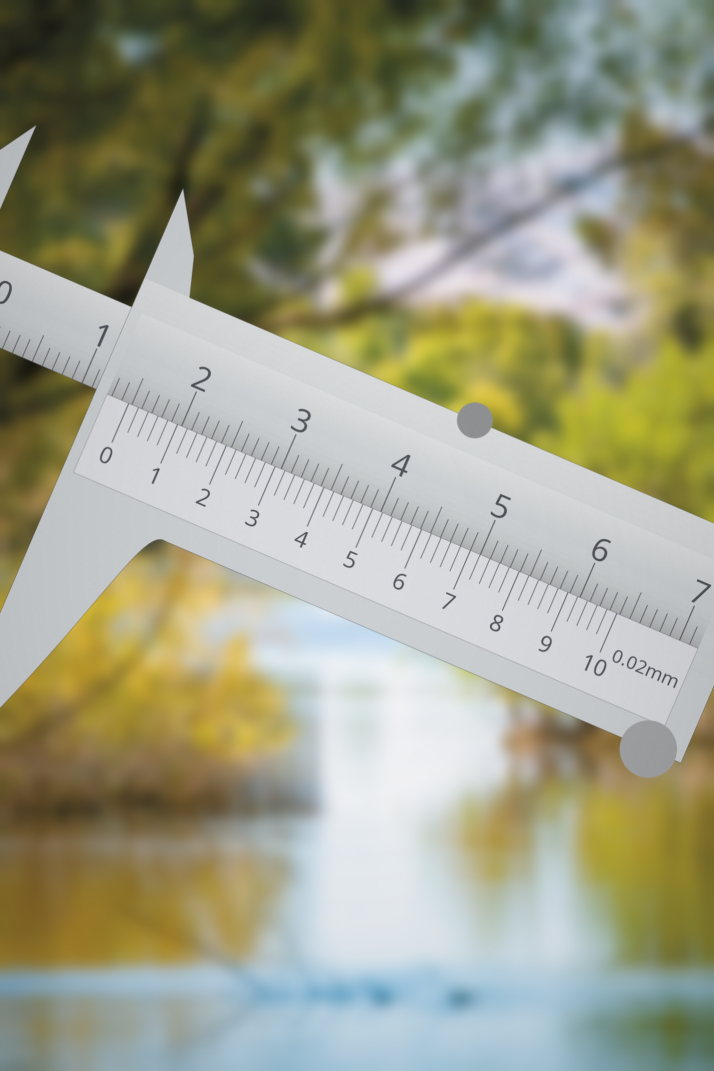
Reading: 14.7 mm
